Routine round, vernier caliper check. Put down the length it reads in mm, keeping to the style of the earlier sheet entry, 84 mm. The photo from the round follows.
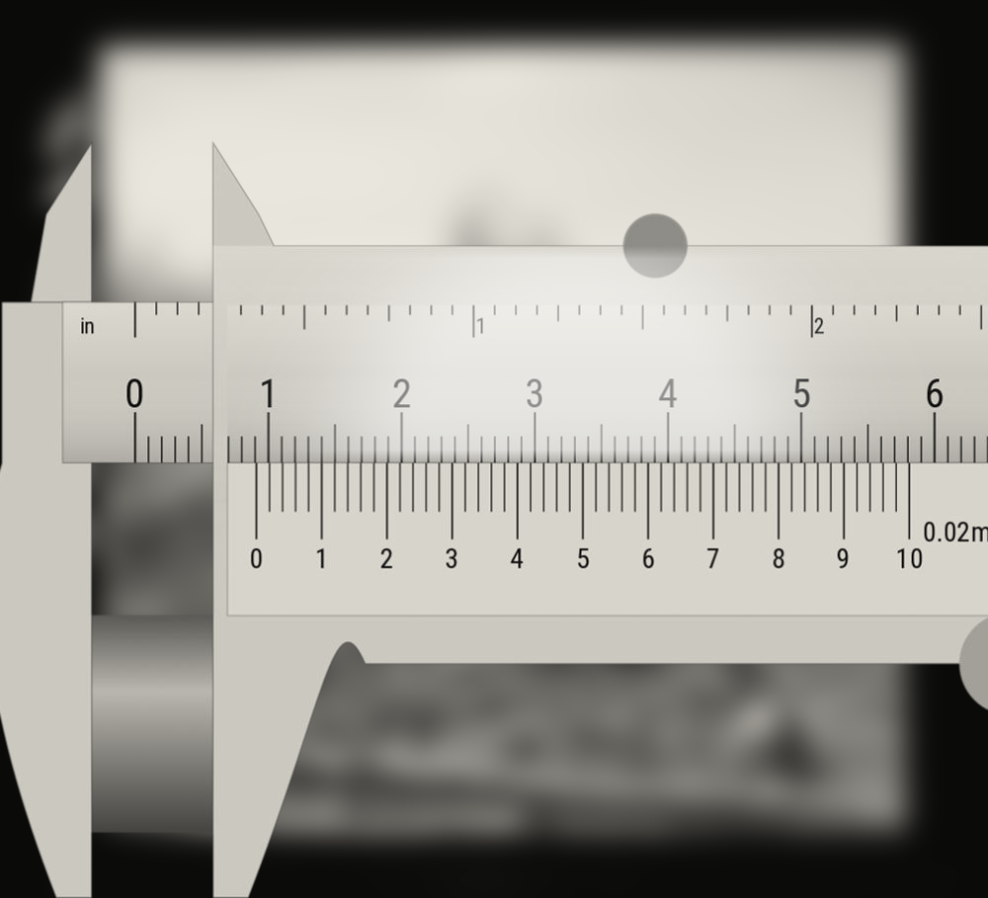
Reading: 9.1 mm
